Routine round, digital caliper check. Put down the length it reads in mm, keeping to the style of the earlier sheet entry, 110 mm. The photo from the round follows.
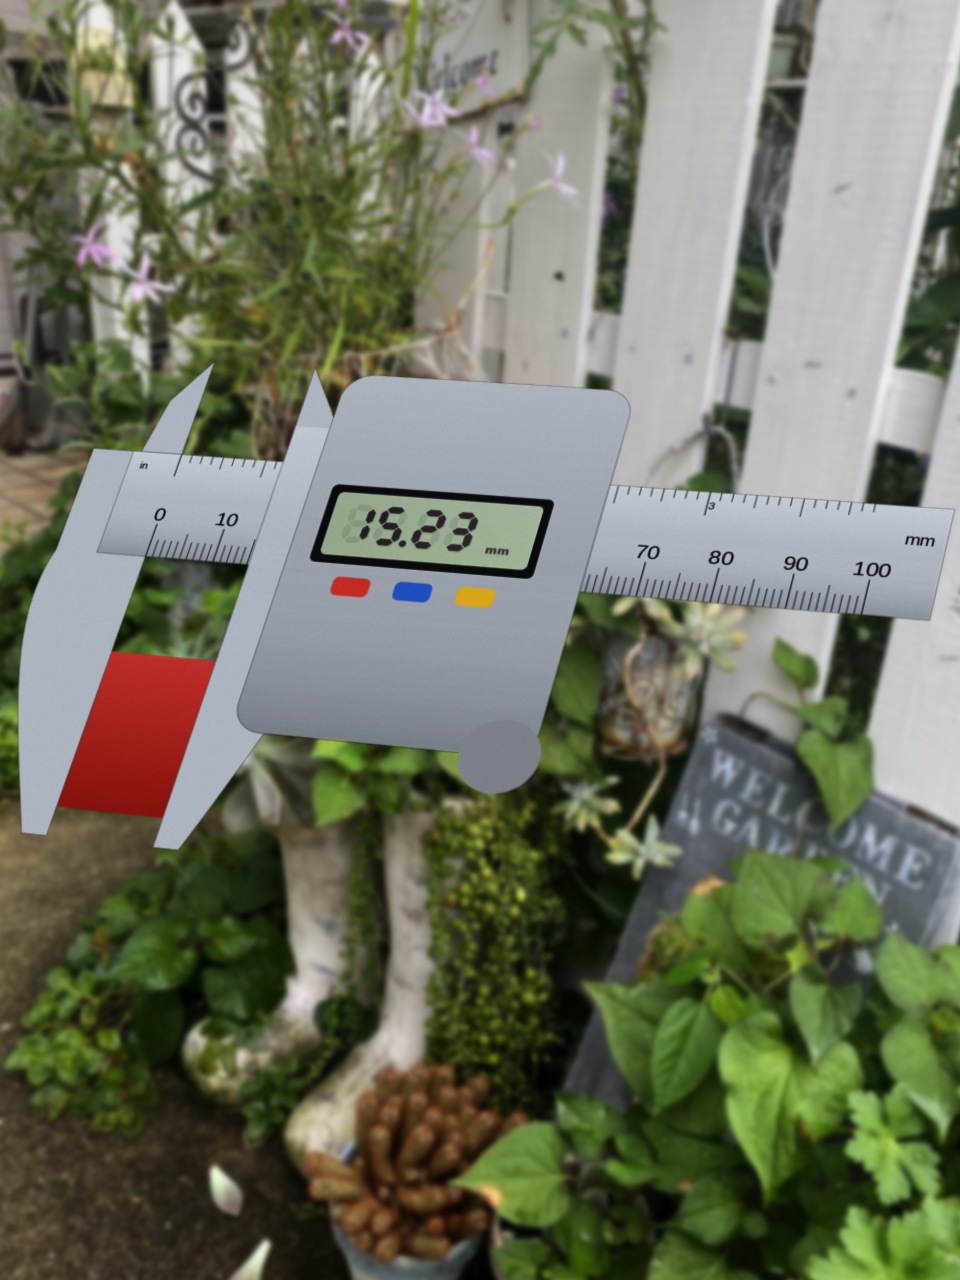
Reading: 15.23 mm
